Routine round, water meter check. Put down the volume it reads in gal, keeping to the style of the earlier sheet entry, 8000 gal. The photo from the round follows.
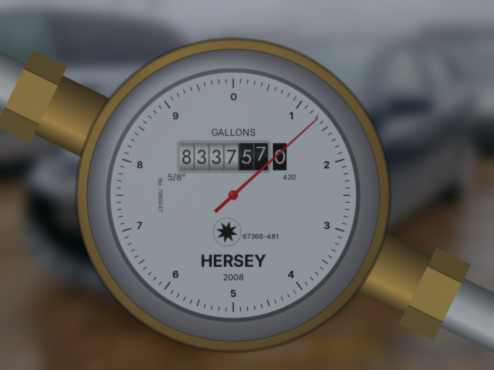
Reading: 8337571.3 gal
